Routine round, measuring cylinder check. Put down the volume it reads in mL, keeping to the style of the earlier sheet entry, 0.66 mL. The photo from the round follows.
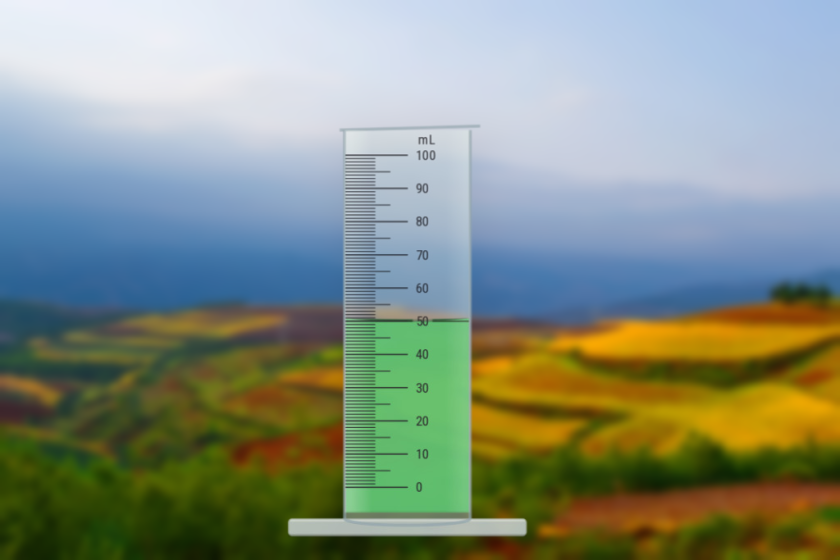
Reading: 50 mL
